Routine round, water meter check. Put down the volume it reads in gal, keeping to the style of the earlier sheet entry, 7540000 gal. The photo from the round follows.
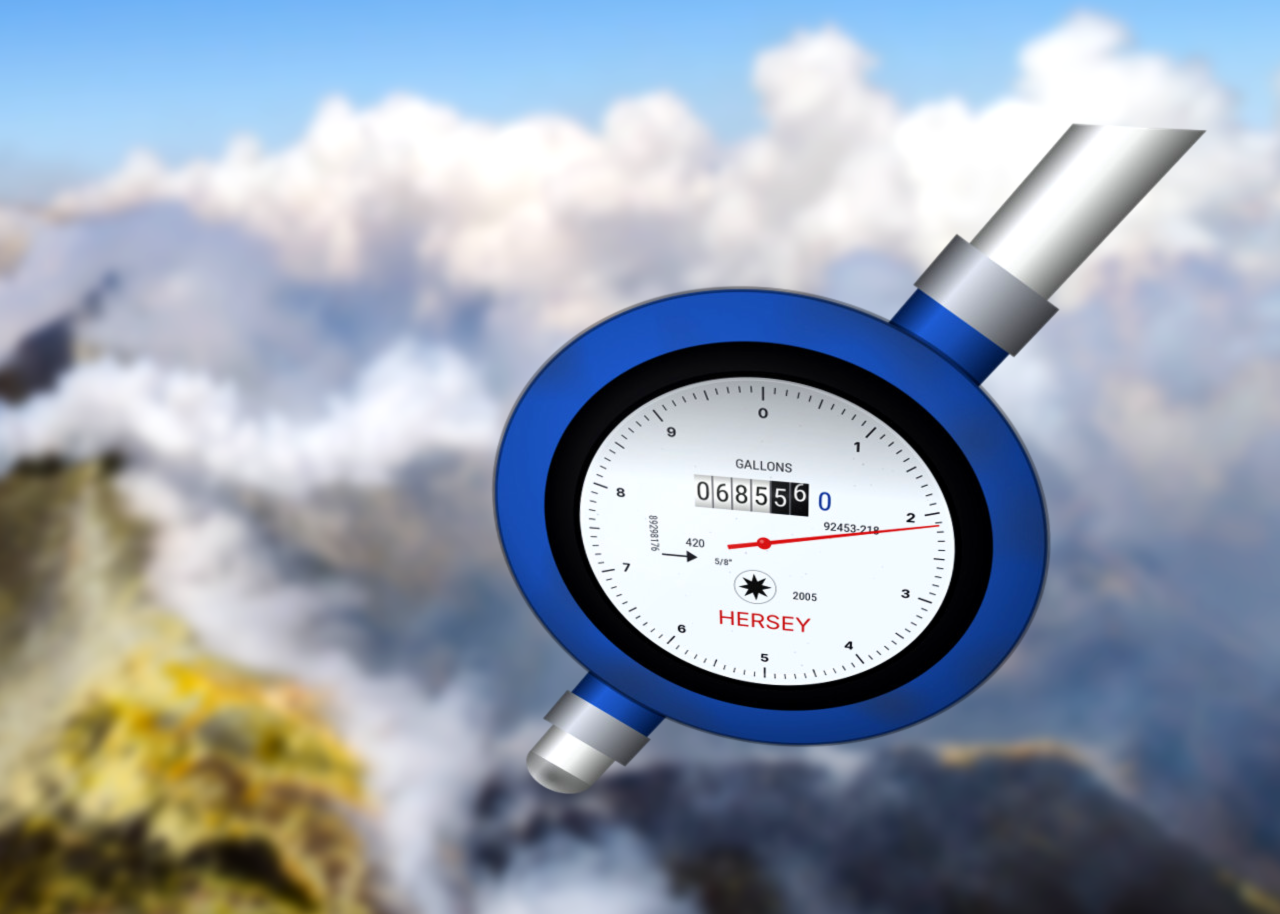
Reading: 685562.1 gal
